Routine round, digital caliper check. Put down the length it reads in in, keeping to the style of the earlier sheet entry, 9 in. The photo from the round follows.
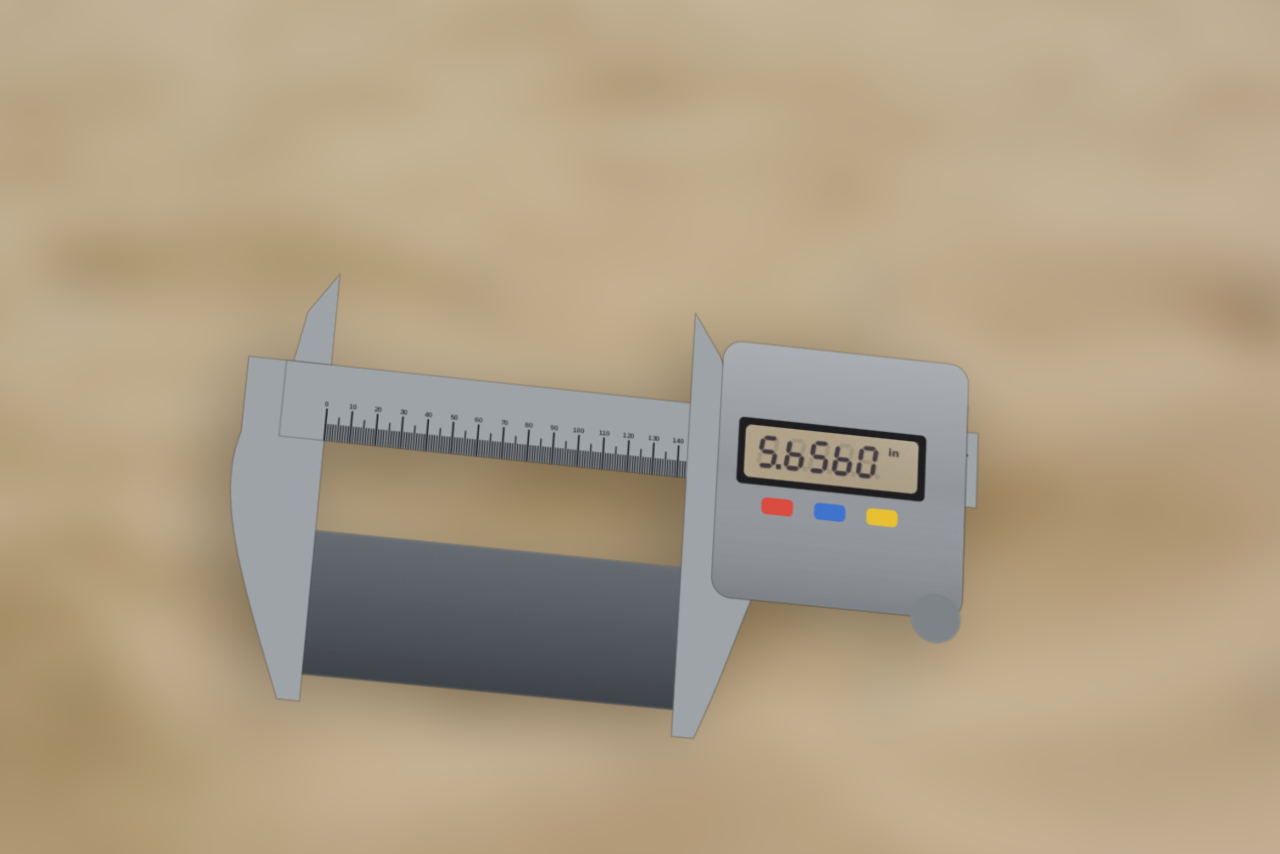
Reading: 5.6560 in
